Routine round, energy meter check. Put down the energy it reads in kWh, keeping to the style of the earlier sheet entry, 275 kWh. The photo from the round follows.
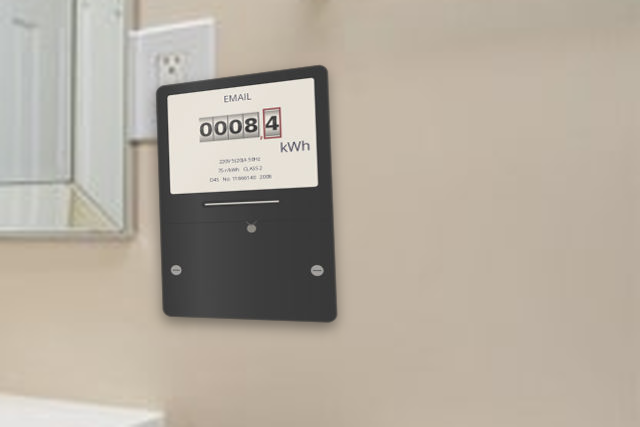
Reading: 8.4 kWh
